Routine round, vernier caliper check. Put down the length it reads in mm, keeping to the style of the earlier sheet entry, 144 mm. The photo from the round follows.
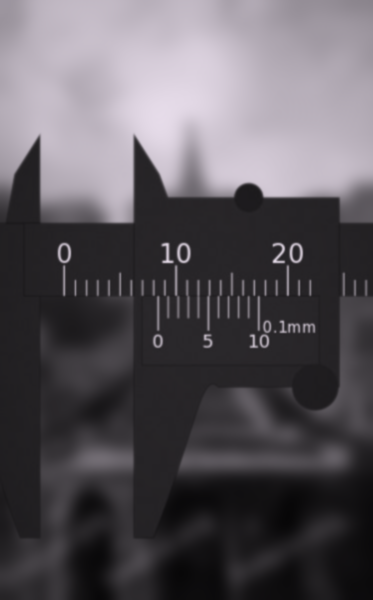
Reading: 8.4 mm
